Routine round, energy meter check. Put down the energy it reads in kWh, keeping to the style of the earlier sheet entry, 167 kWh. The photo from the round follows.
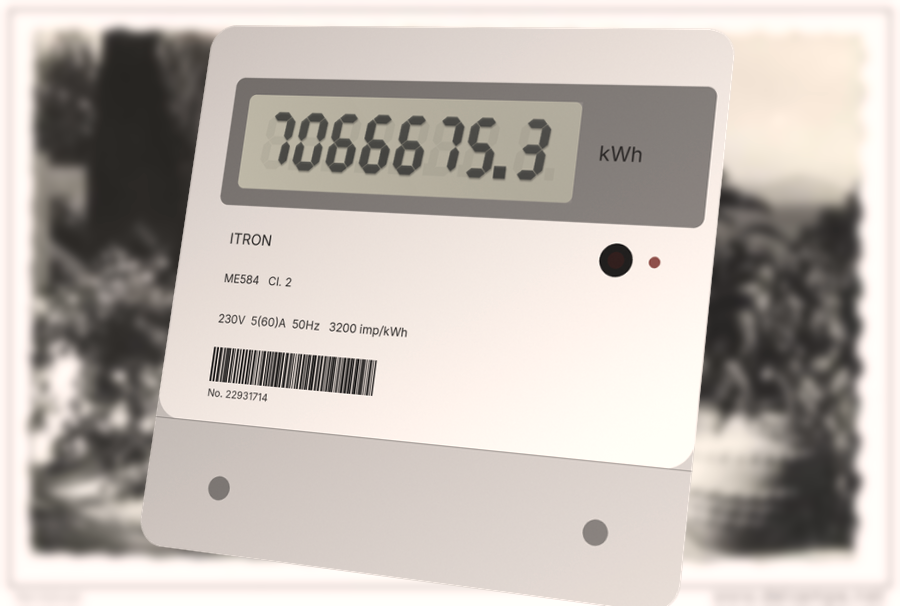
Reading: 7066675.3 kWh
